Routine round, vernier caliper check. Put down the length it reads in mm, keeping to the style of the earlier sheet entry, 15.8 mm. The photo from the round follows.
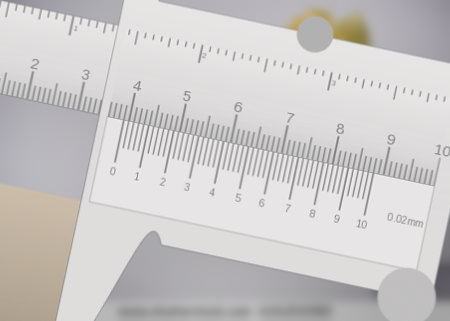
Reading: 39.0 mm
